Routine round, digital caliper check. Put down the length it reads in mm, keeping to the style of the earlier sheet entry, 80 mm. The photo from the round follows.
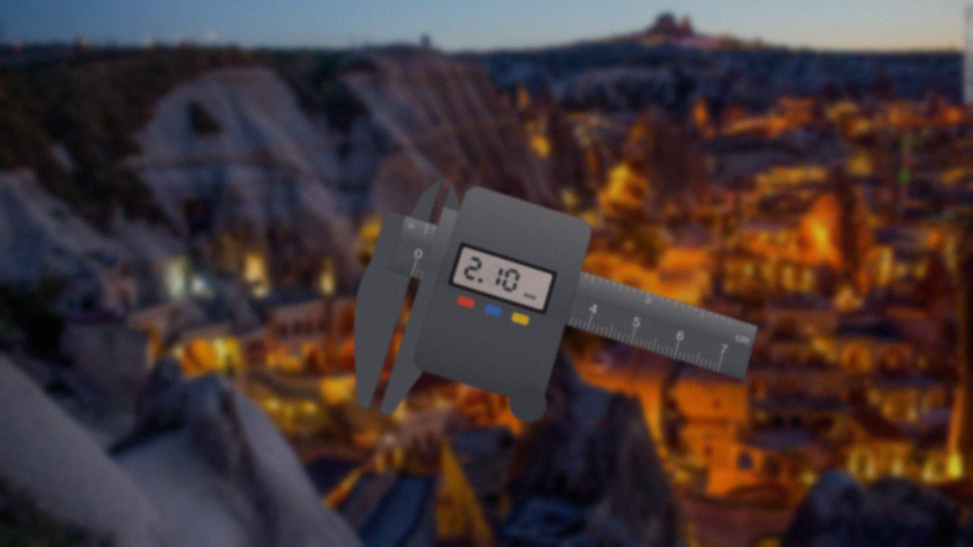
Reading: 2.10 mm
